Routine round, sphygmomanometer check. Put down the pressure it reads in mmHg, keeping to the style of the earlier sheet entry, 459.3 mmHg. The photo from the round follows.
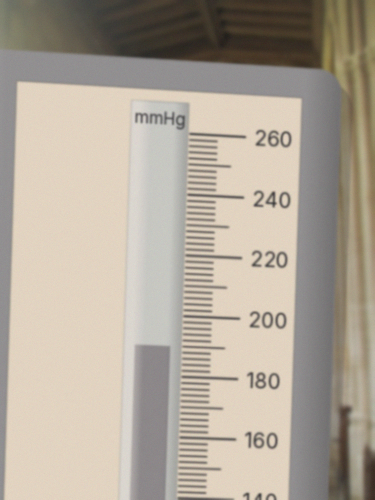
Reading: 190 mmHg
